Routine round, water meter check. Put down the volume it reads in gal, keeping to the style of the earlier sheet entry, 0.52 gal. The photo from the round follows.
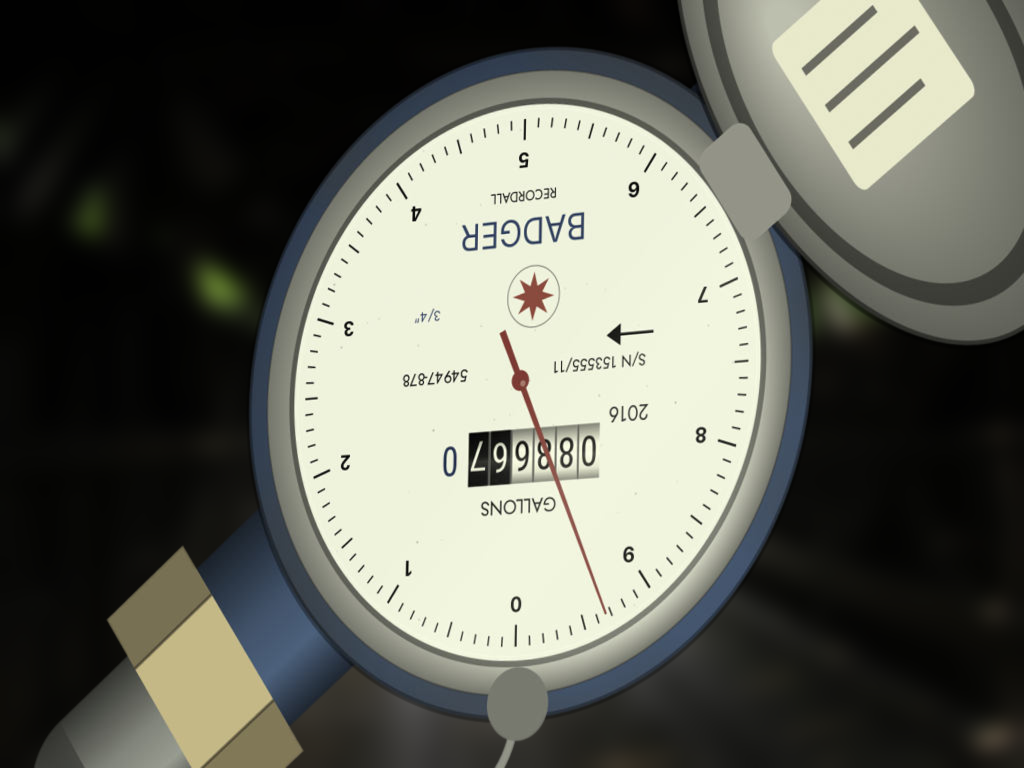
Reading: 886669.3 gal
